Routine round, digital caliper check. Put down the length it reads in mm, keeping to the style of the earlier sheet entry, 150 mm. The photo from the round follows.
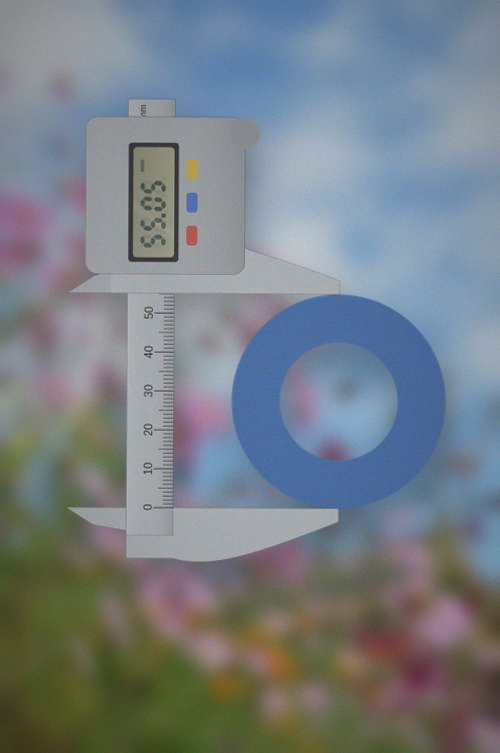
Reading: 55.05 mm
